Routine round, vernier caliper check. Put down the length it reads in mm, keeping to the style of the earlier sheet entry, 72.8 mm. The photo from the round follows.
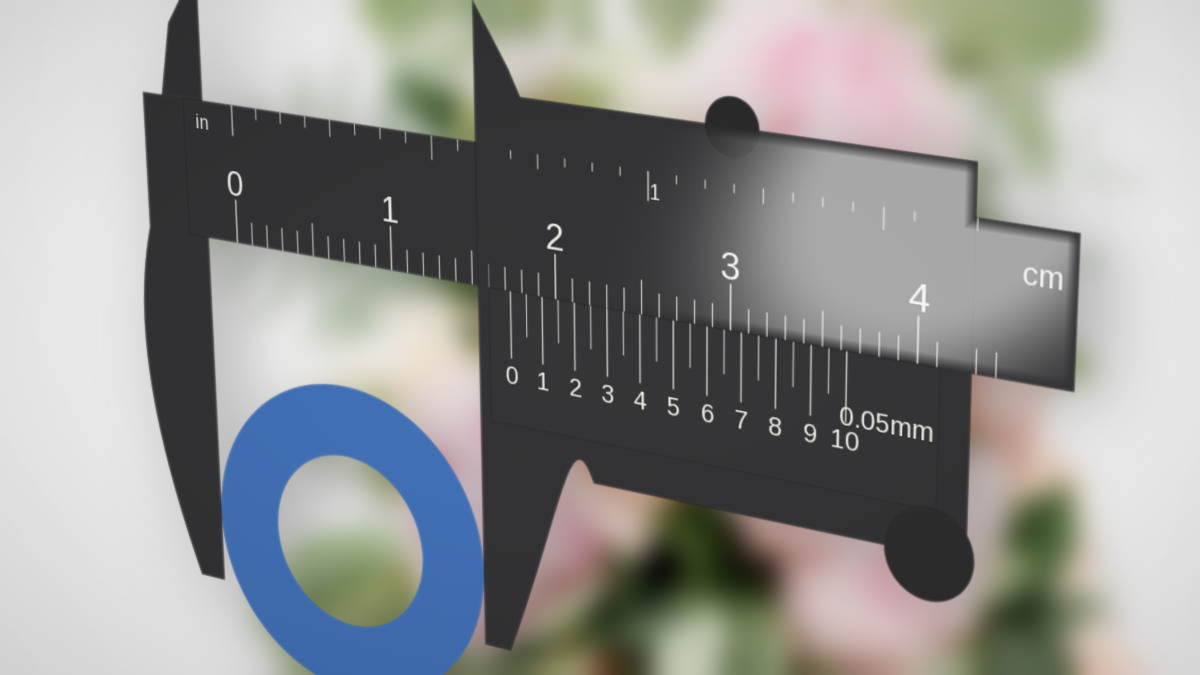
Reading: 17.3 mm
